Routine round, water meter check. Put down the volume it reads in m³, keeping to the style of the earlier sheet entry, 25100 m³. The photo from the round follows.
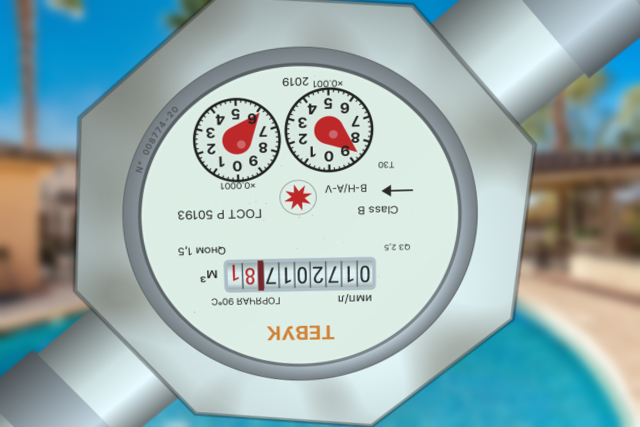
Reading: 172017.8086 m³
